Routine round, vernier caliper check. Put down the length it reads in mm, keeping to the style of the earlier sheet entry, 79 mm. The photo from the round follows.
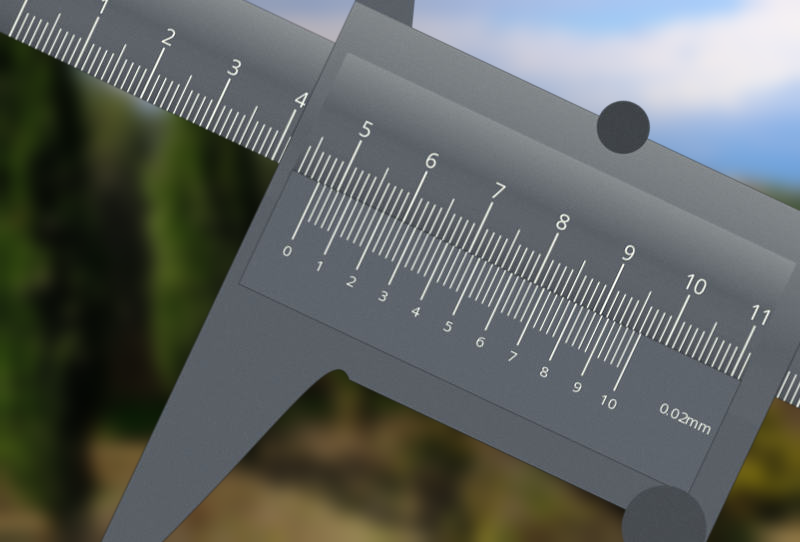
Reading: 47.2 mm
